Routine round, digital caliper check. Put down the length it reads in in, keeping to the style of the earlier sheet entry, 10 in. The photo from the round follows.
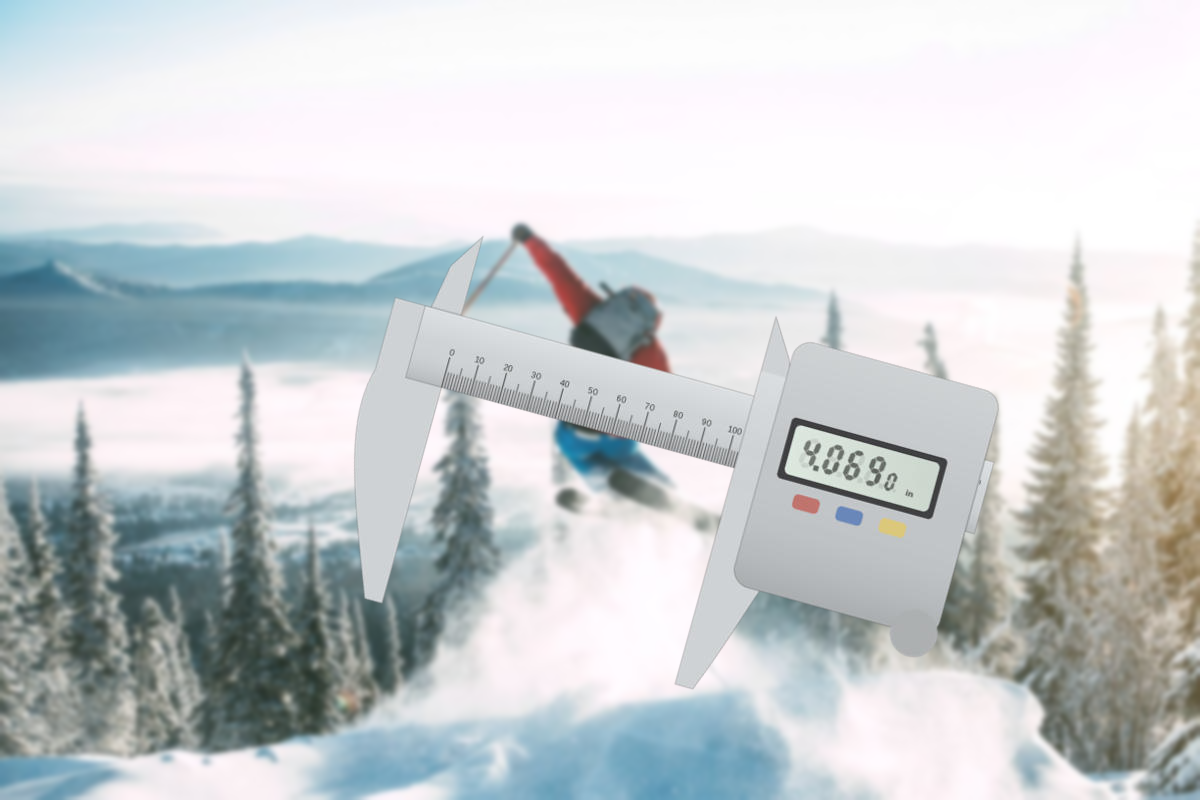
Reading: 4.0690 in
